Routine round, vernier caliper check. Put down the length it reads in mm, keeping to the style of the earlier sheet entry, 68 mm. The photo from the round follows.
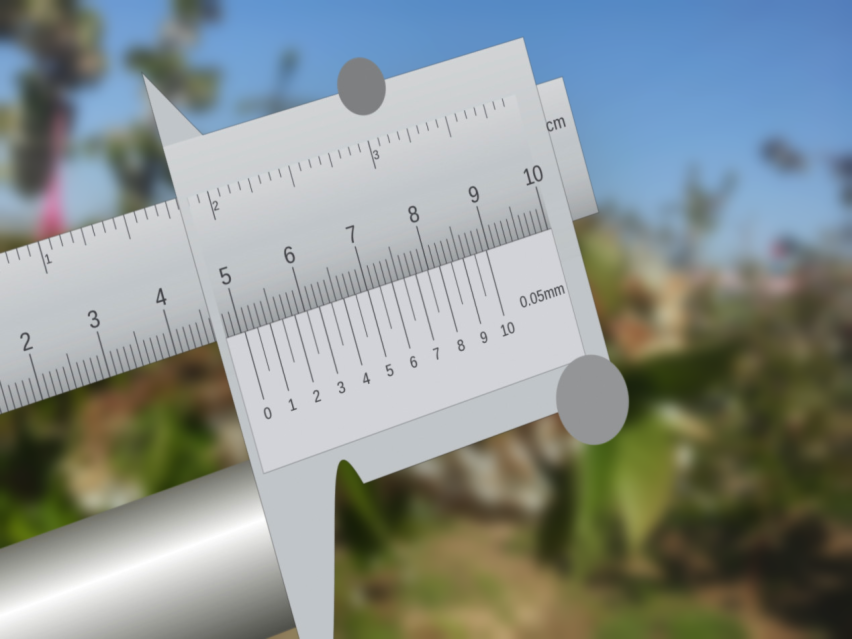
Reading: 50.6 mm
